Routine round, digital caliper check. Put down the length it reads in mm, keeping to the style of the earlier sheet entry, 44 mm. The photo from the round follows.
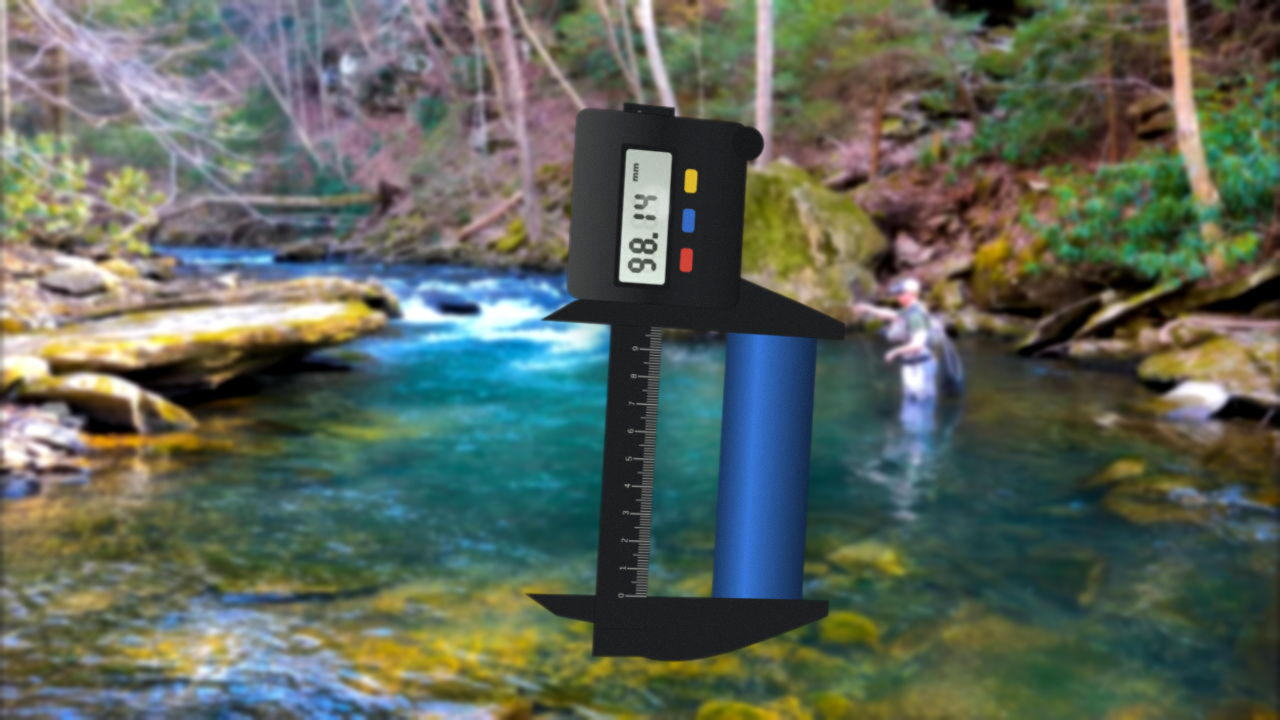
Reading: 98.14 mm
